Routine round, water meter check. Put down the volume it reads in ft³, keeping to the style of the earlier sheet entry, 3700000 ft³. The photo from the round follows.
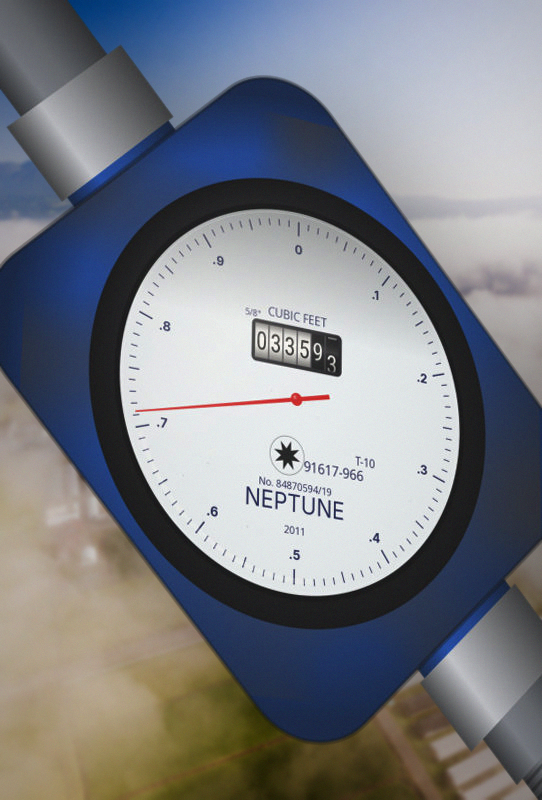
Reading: 33592.71 ft³
